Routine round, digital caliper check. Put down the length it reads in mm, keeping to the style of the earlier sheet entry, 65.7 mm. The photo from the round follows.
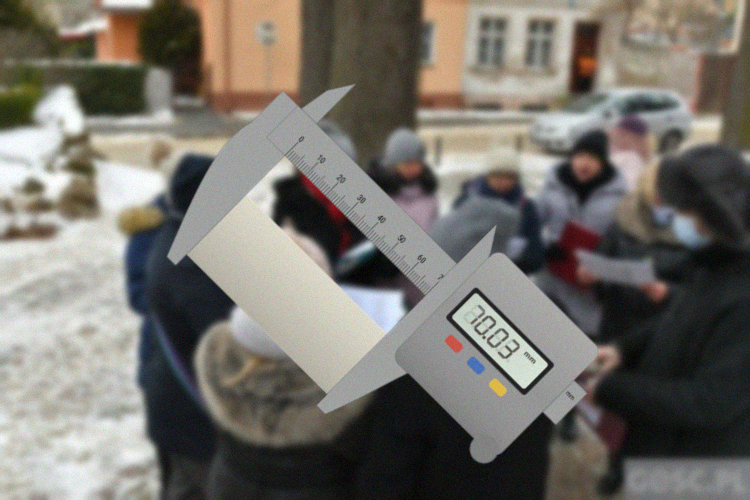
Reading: 70.03 mm
